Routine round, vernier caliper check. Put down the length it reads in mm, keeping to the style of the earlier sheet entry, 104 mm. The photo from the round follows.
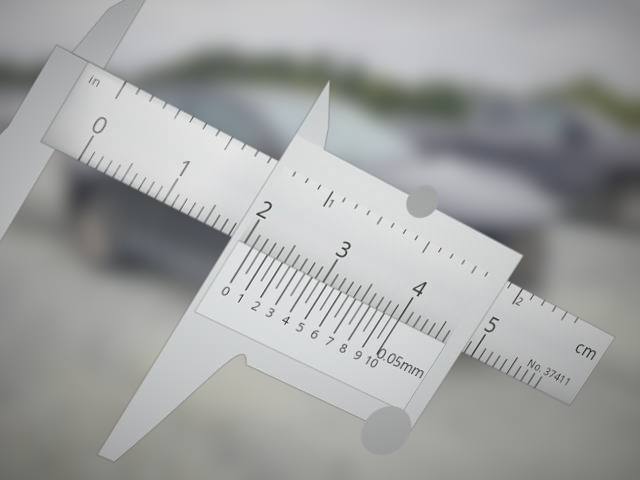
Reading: 21.0 mm
